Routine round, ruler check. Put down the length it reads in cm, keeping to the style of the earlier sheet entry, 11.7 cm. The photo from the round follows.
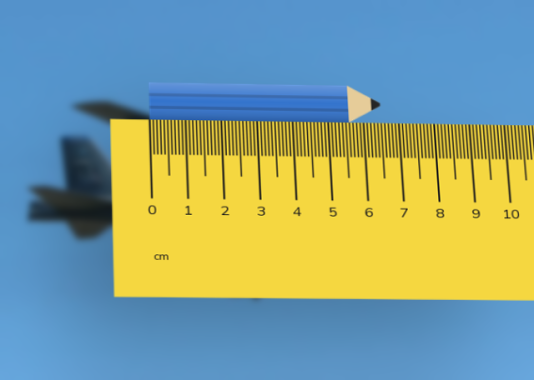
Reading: 6.5 cm
